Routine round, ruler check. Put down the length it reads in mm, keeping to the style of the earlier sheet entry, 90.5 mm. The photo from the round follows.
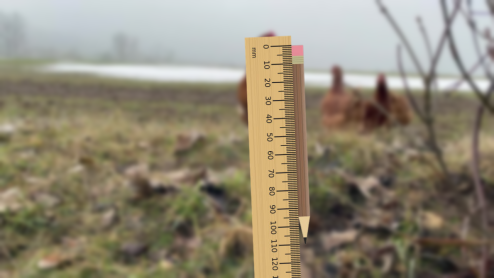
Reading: 110 mm
